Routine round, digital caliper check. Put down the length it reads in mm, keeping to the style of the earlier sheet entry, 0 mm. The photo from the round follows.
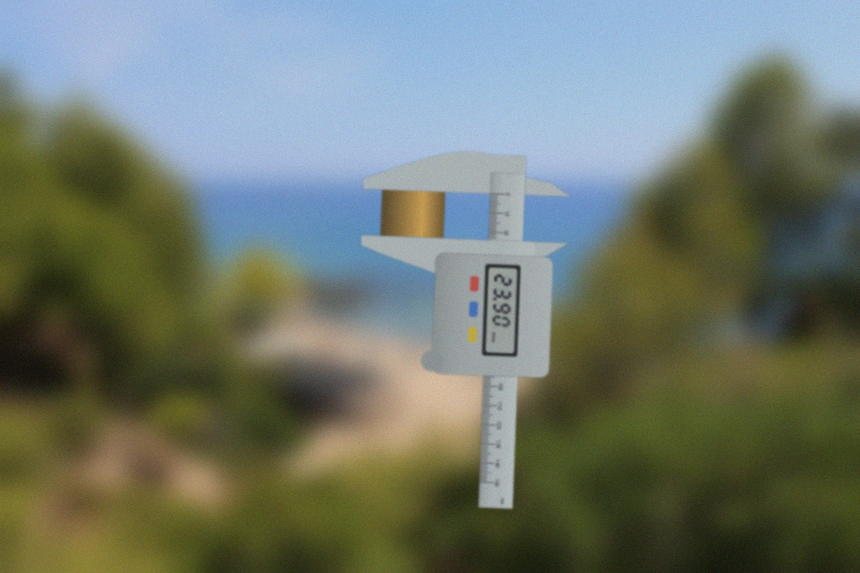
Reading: 23.90 mm
